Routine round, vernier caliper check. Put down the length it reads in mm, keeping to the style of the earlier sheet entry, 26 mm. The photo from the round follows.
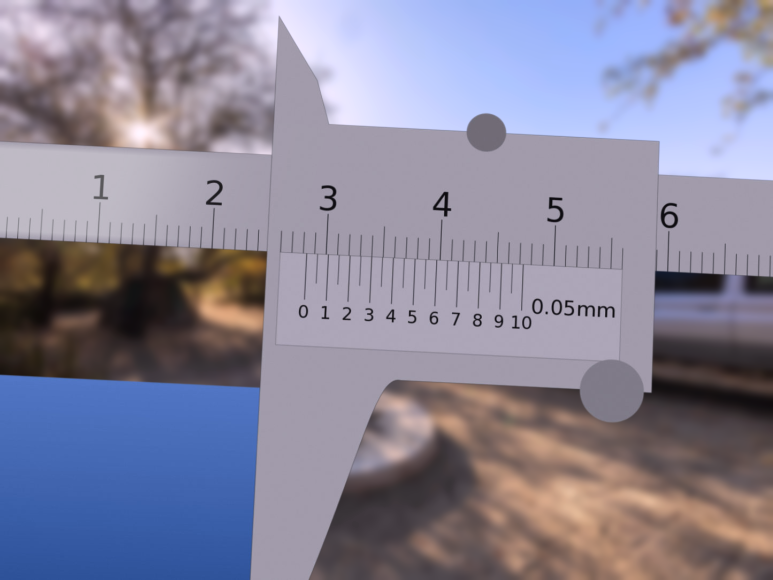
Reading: 28.3 mm
